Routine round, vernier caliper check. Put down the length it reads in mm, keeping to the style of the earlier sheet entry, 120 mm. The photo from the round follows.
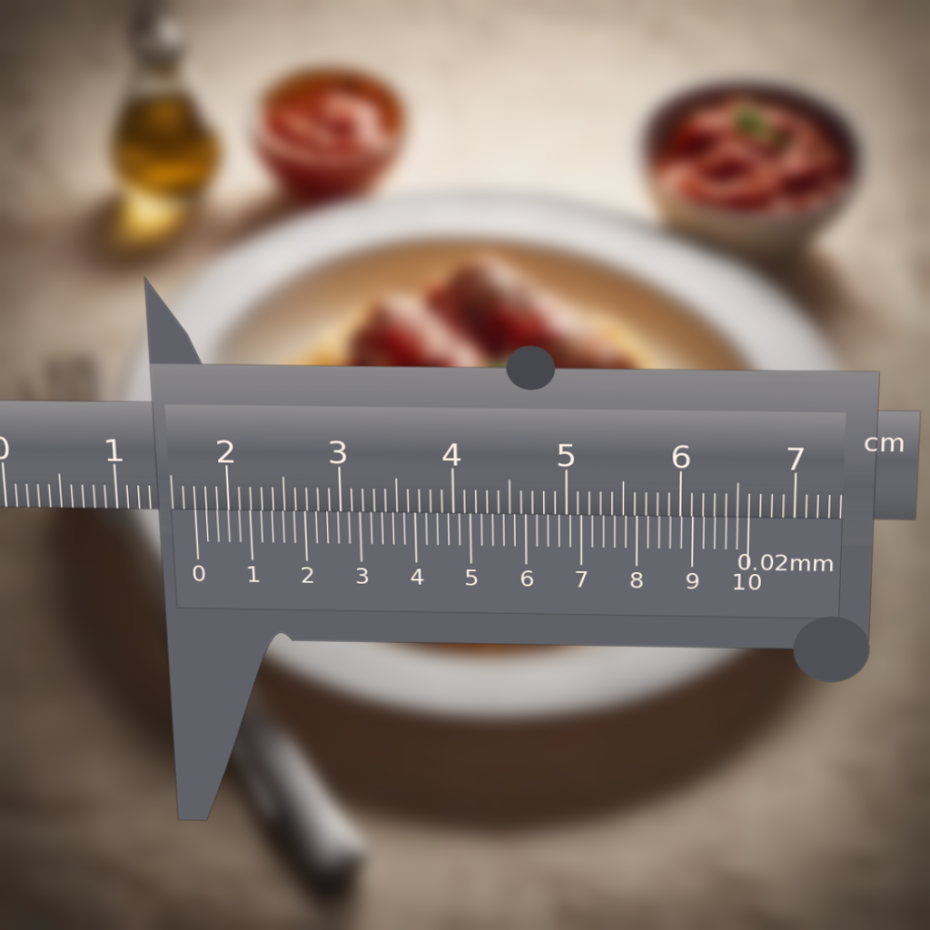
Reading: 17.0 mm
